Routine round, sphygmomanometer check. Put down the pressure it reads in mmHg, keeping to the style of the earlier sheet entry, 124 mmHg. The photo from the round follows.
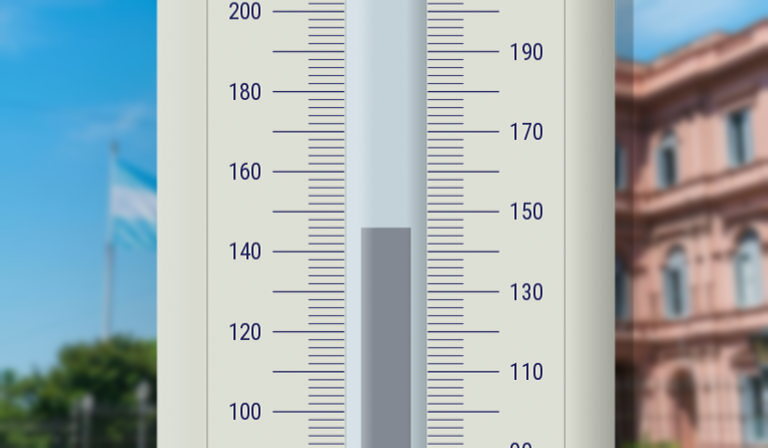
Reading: 146 mmHg
